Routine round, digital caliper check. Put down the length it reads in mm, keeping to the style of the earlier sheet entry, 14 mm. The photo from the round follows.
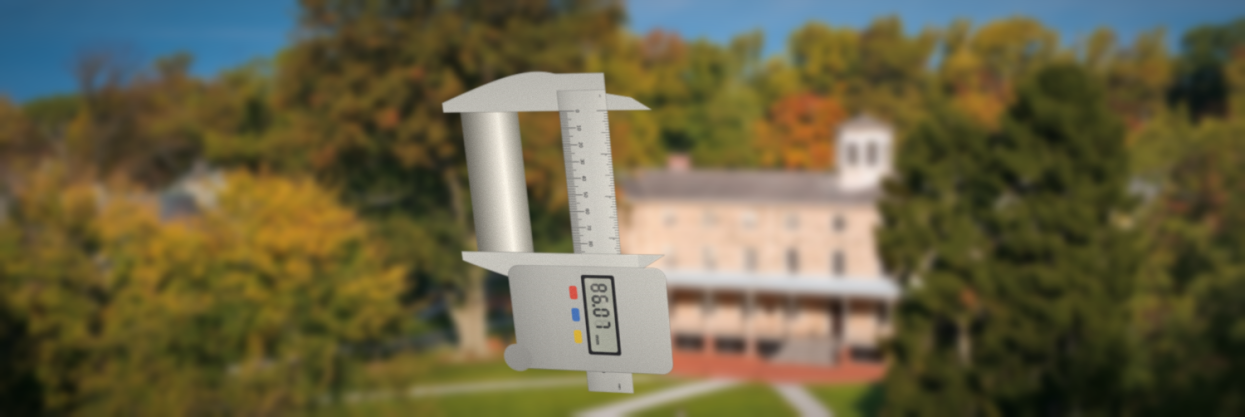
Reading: 86.07 mm
